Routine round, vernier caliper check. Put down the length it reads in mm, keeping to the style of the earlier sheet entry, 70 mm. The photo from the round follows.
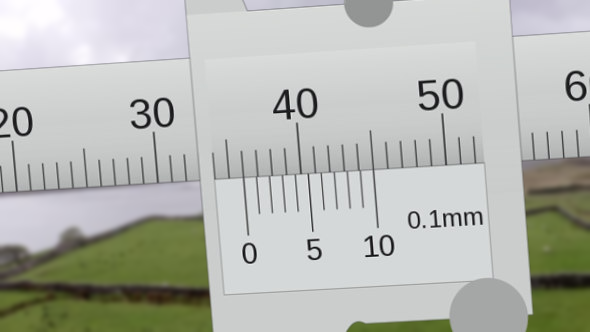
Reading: 36.0 mm
